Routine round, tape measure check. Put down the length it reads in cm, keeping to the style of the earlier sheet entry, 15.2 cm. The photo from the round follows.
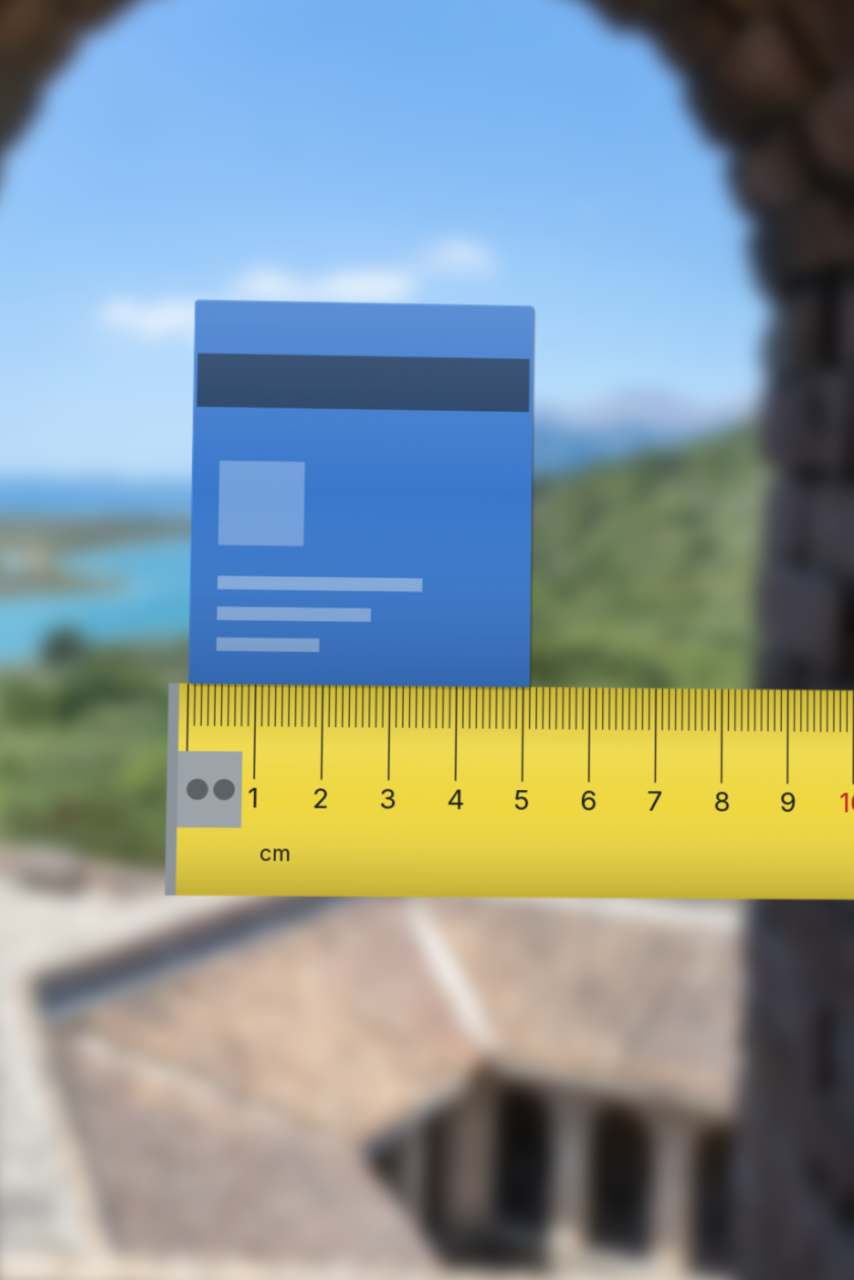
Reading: 5.1 cm
